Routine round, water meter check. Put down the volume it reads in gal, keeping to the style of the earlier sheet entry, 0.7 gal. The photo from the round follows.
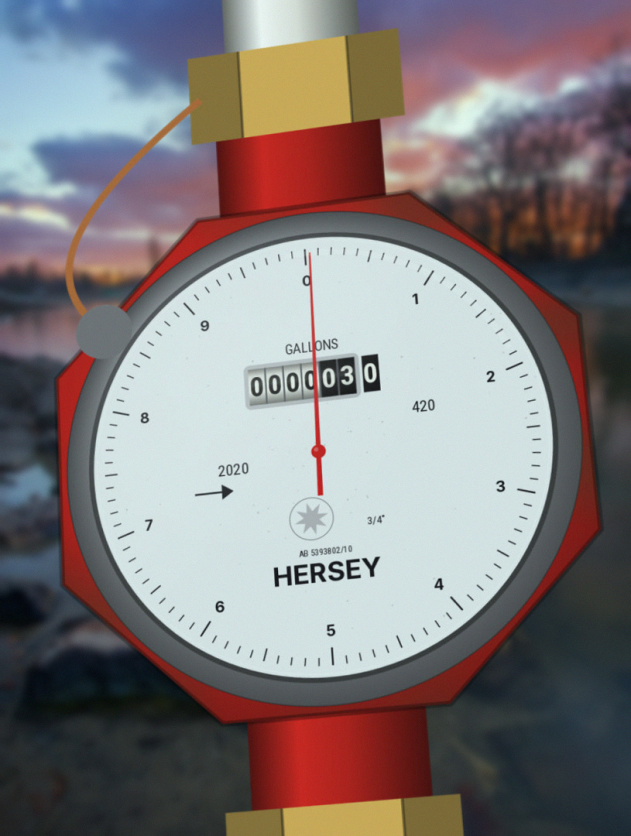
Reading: 30.0 gal
